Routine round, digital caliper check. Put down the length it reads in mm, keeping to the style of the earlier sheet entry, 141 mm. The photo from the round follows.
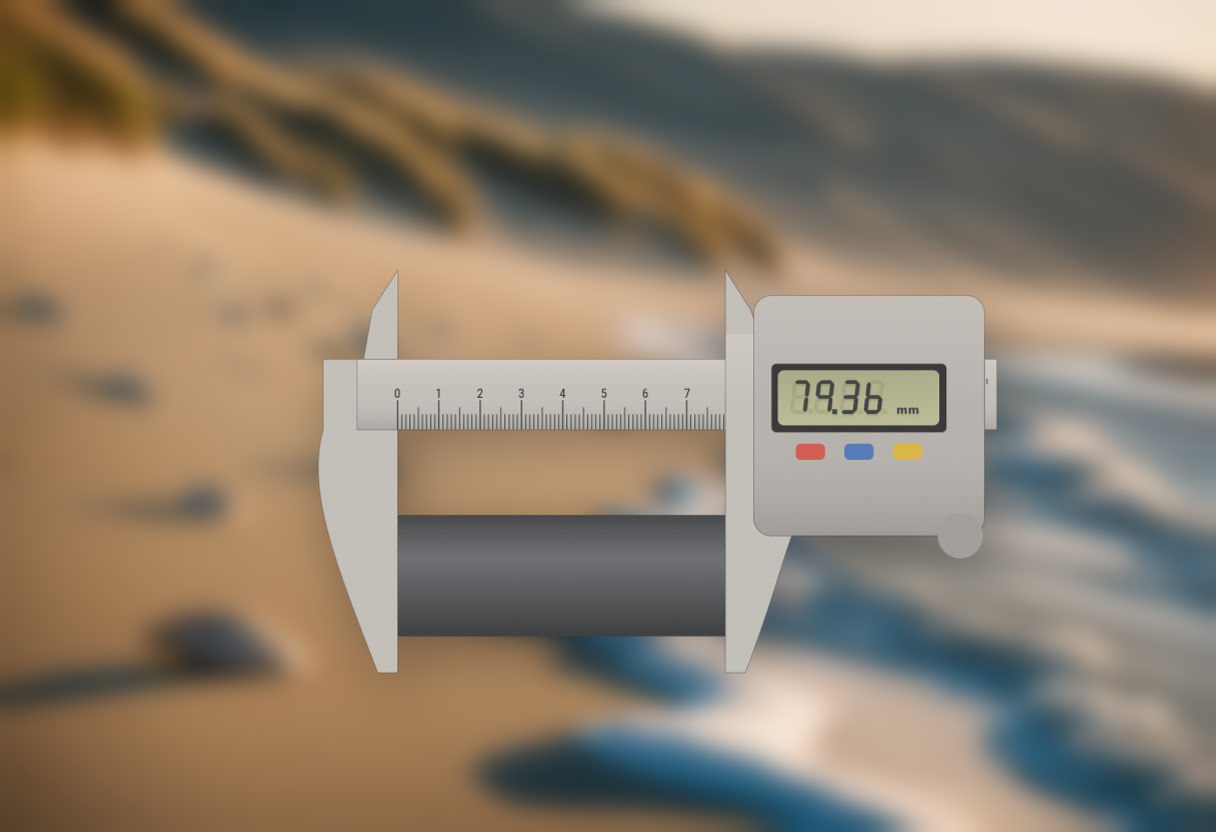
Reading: 79.36 mm
